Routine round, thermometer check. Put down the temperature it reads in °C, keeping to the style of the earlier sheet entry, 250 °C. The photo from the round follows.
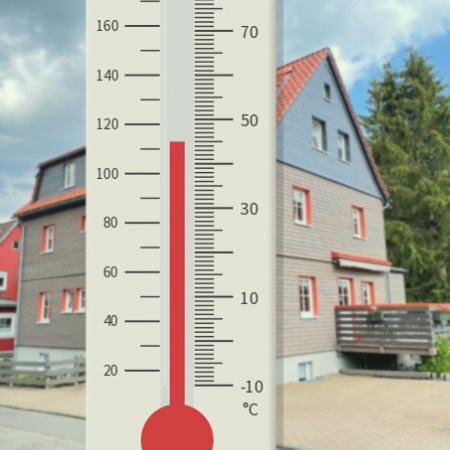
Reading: 45 °C
